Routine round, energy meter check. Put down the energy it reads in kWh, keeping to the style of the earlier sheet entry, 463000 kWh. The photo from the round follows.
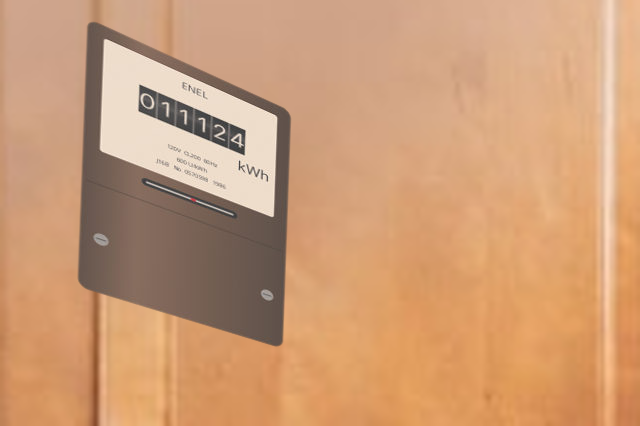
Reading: 11124 kWh
